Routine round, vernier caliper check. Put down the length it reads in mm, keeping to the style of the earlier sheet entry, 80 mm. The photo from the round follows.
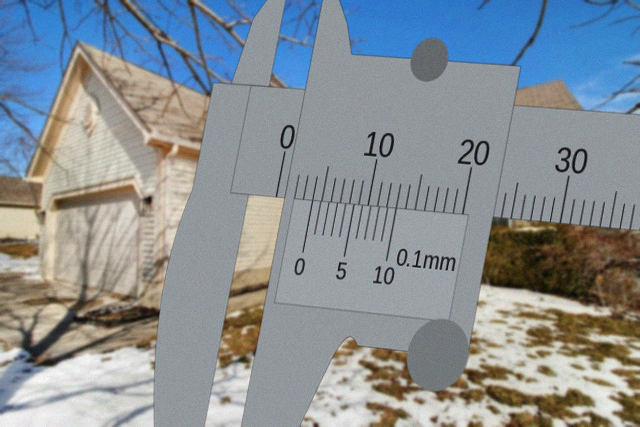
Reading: 4.0 mm
